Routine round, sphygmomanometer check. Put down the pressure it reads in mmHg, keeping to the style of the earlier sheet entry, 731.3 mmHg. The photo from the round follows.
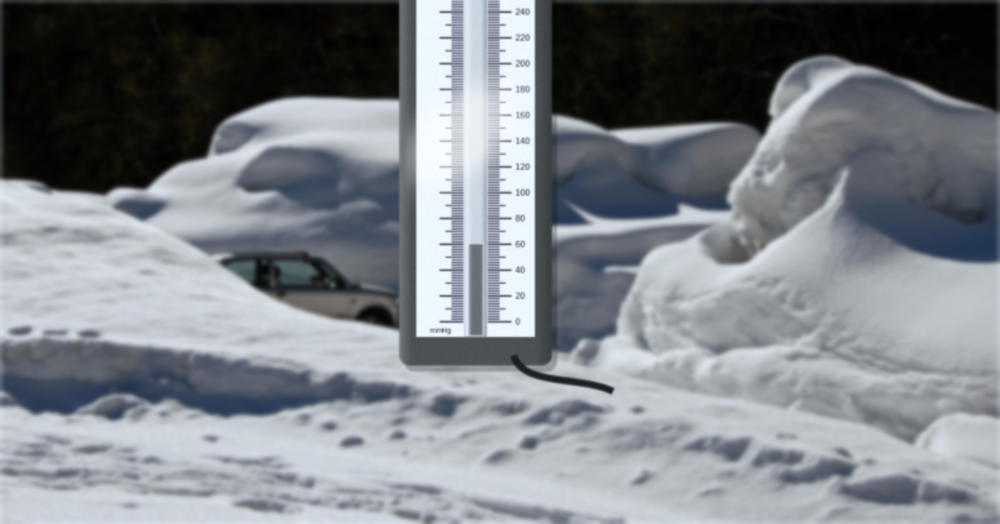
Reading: 60 mmHg
